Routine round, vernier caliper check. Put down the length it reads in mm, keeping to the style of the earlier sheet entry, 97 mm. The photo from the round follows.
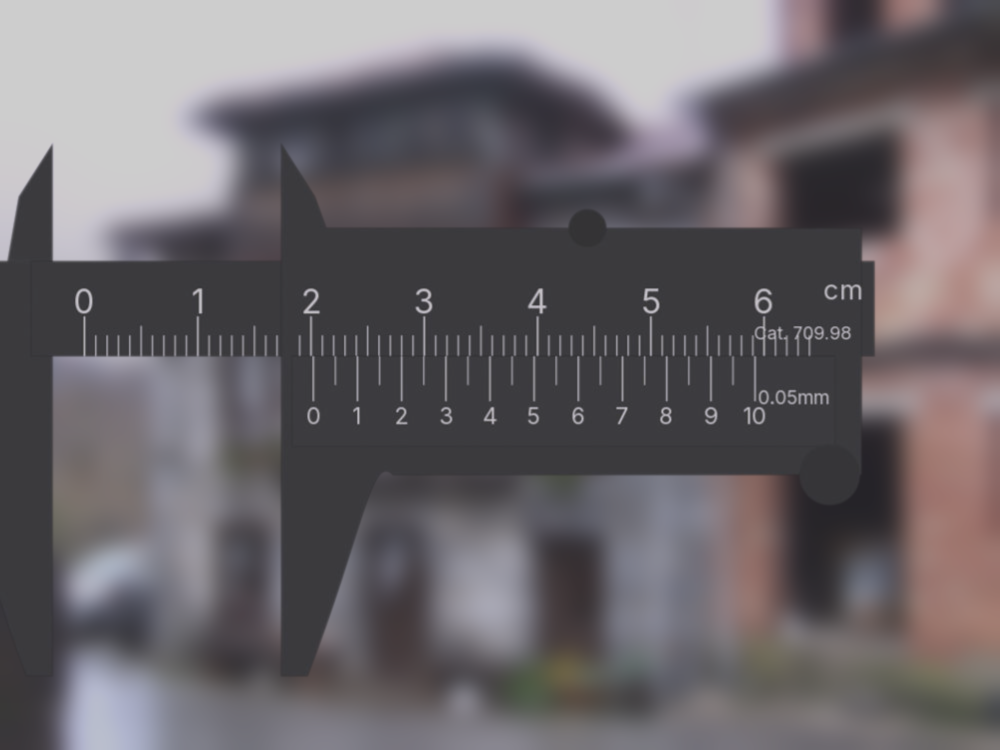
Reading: 20.2 mm
